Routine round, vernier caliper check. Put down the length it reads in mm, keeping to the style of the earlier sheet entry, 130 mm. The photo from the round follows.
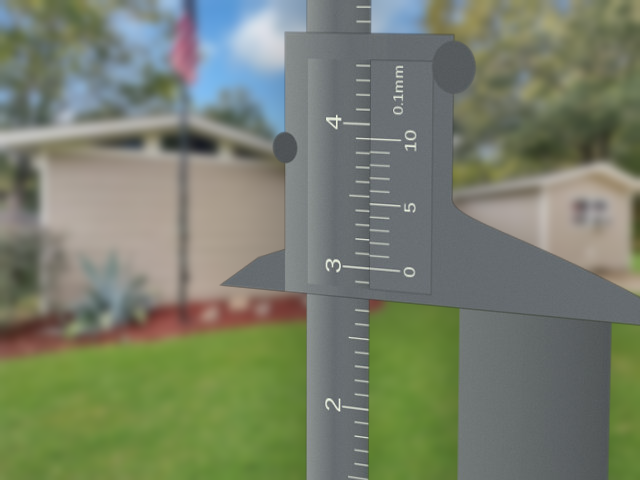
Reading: 30.0 mm
